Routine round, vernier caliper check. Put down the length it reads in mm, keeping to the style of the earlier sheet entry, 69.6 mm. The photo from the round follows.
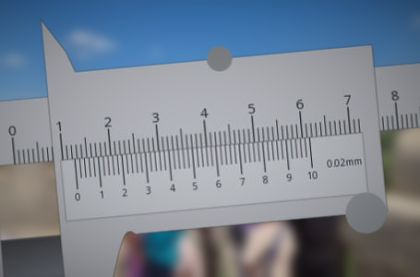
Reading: 12.5 mm
